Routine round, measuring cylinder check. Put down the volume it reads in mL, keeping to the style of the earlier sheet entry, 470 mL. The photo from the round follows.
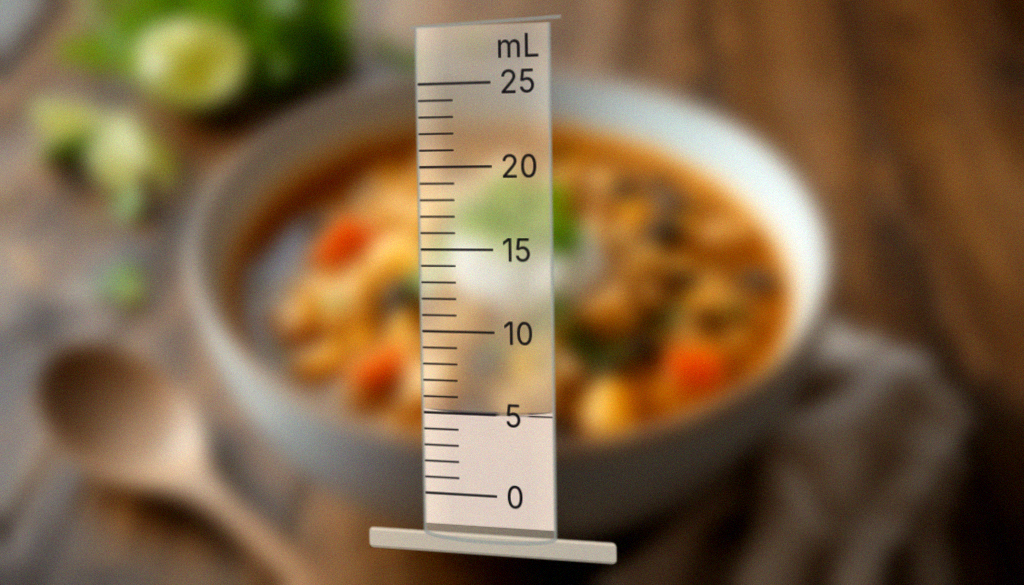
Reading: 5 mL
